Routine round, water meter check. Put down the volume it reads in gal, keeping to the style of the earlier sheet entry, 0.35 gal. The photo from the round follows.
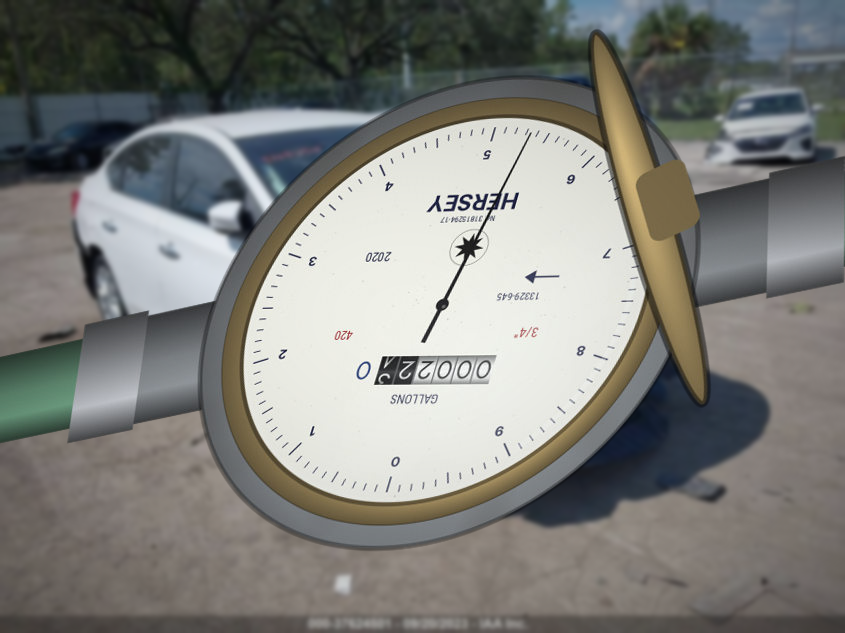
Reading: 2235.3 gal
